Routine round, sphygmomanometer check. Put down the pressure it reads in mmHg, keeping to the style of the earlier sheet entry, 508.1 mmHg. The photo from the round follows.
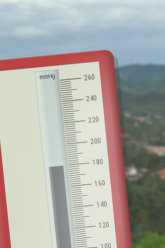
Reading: 180 mmHg
